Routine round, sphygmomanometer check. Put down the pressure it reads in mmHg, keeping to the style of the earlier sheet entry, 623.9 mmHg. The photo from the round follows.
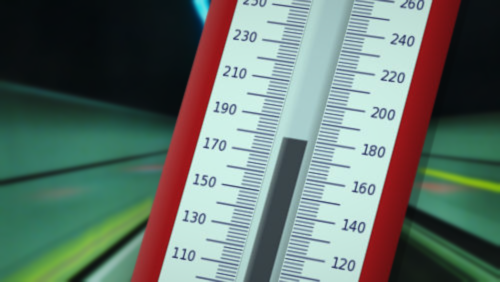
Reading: 180 mmHg
